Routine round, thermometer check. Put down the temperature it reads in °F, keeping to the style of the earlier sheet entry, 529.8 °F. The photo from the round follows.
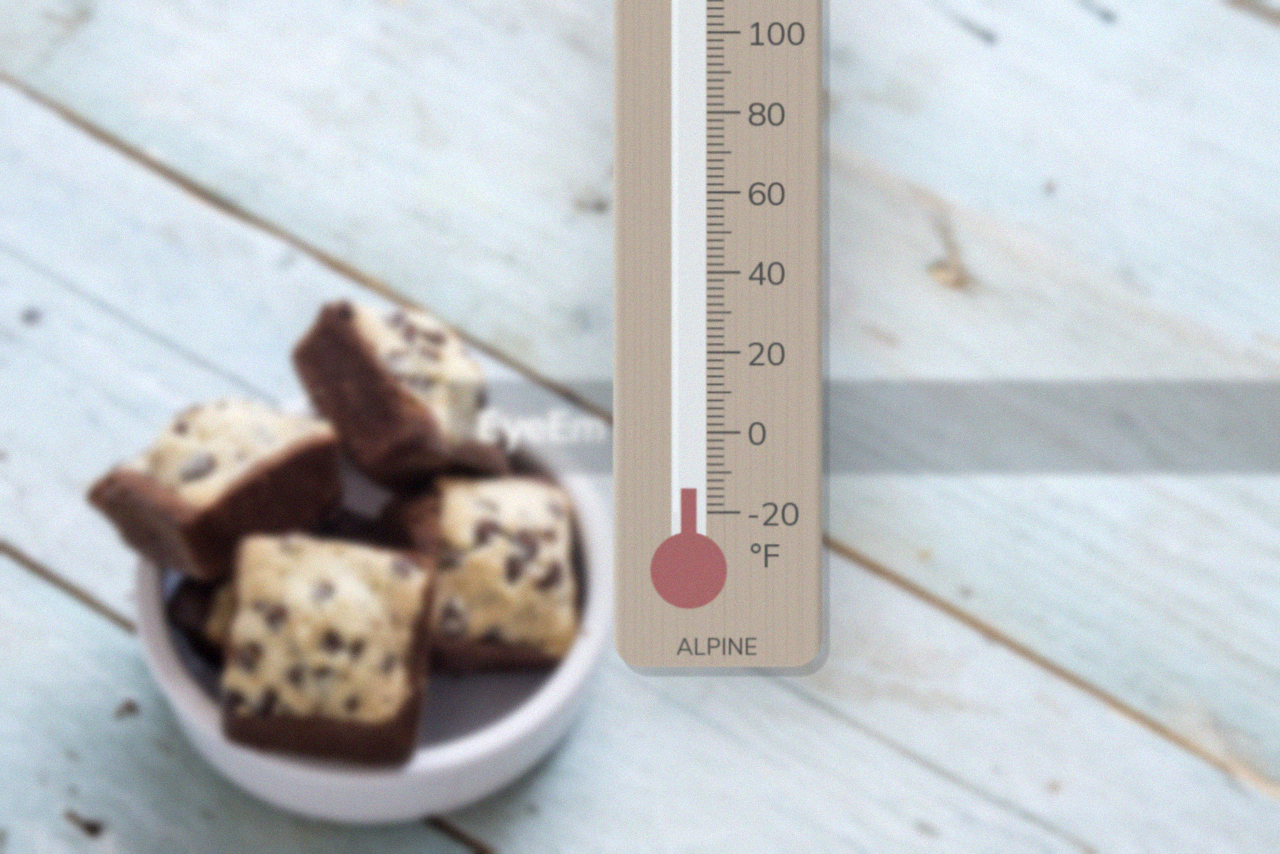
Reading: -14 °F
